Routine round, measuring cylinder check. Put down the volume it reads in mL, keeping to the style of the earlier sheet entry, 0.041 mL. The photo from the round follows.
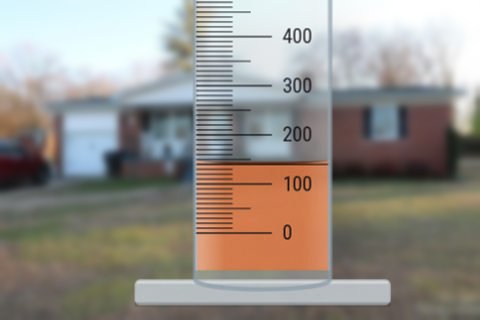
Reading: 140 mL
